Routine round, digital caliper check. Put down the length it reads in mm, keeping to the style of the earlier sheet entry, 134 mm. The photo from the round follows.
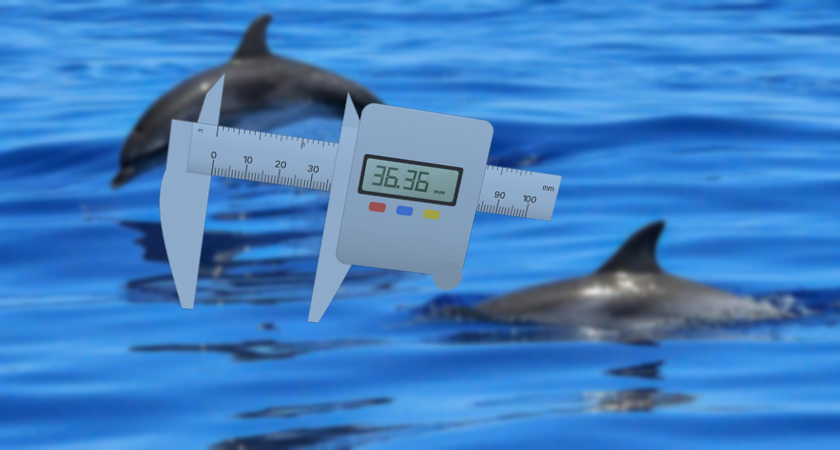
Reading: 36.36 mm
